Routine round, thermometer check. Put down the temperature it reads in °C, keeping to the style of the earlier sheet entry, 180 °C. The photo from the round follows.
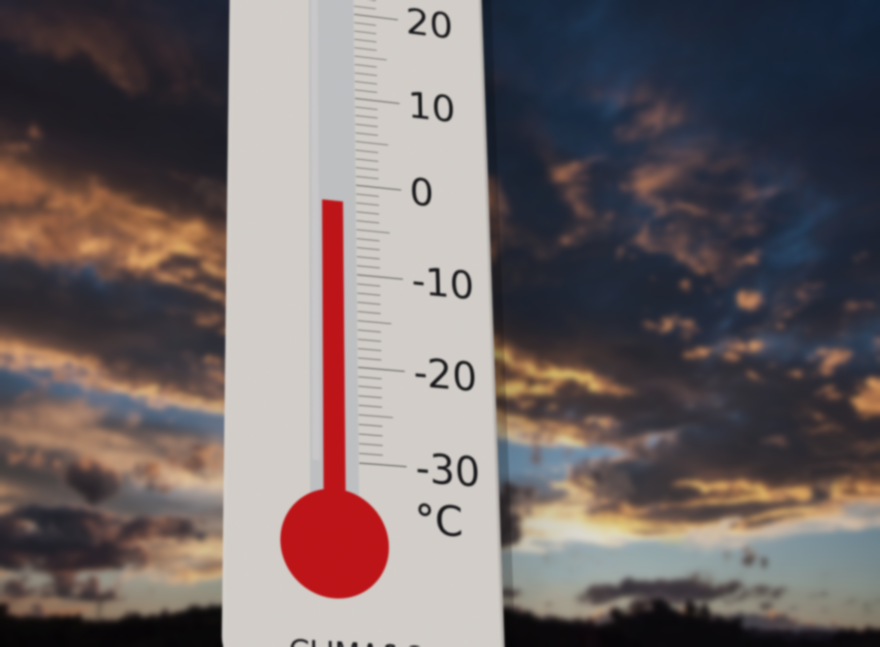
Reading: -2 °C
